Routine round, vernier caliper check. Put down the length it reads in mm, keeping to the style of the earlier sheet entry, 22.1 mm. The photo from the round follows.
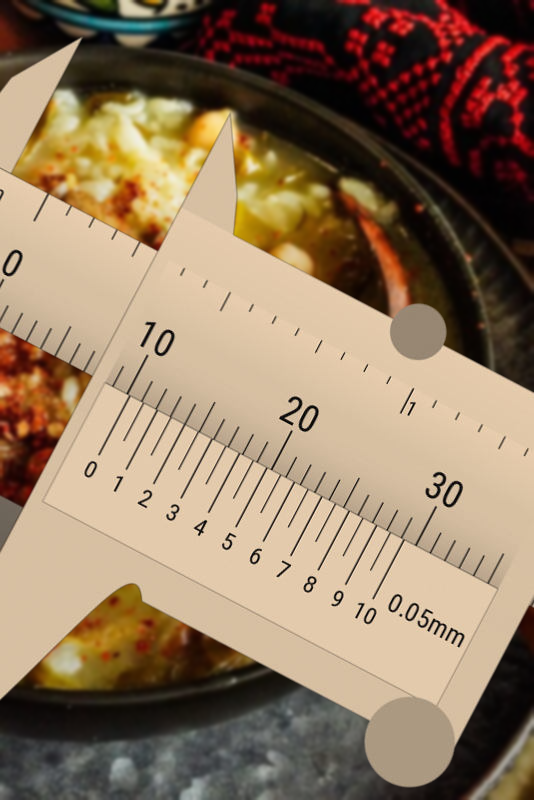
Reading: 10.2 mm
